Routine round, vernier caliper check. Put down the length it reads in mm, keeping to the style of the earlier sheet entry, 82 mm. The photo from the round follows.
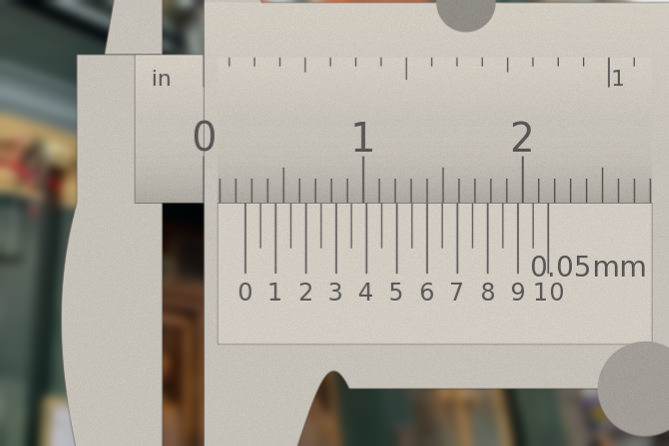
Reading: 2.6 mm
